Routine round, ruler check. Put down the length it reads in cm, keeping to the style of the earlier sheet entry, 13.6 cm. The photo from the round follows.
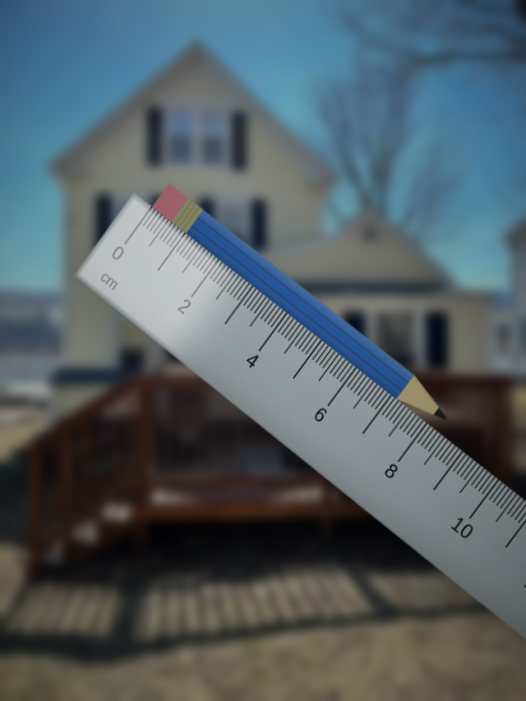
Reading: 8.3 cm
